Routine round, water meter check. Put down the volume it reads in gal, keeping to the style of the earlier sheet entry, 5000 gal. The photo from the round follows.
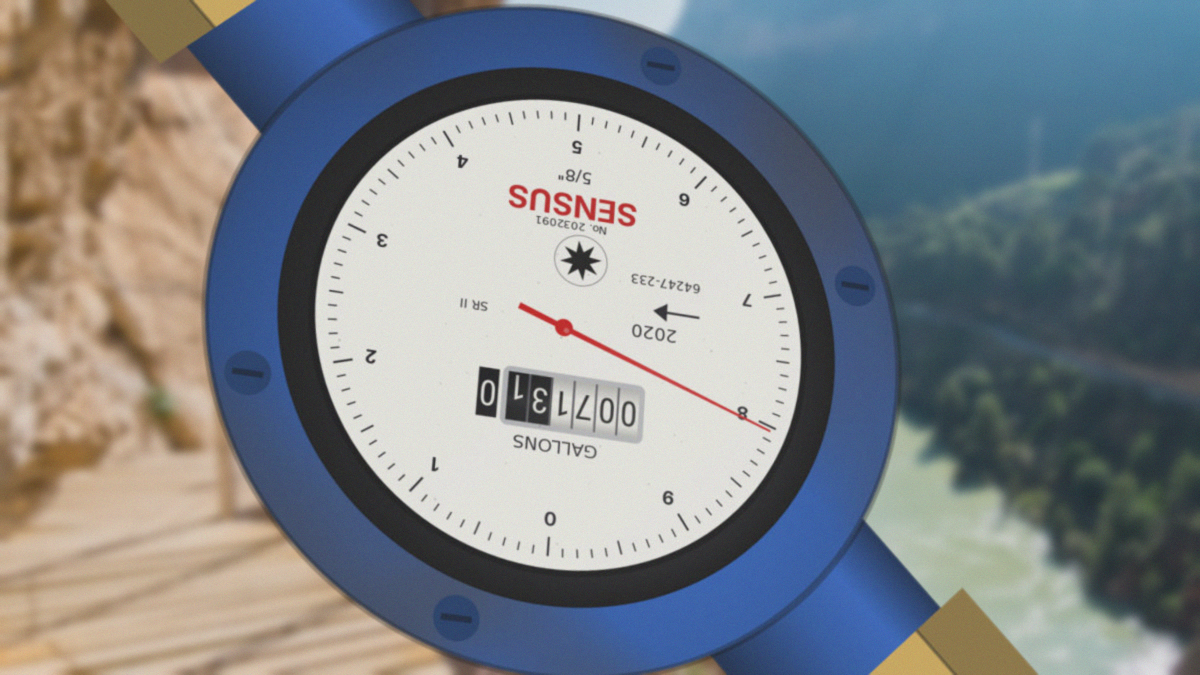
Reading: 71308.0 gal
